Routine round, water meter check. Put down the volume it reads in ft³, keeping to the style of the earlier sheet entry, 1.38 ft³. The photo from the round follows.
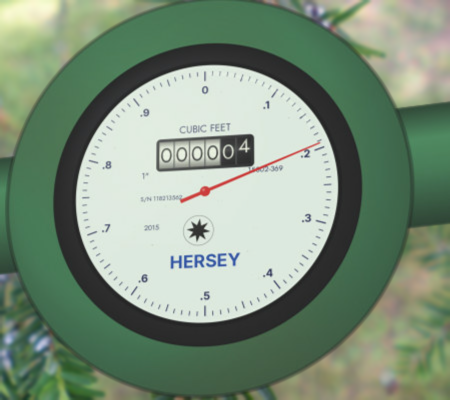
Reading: 4.19 ft³
